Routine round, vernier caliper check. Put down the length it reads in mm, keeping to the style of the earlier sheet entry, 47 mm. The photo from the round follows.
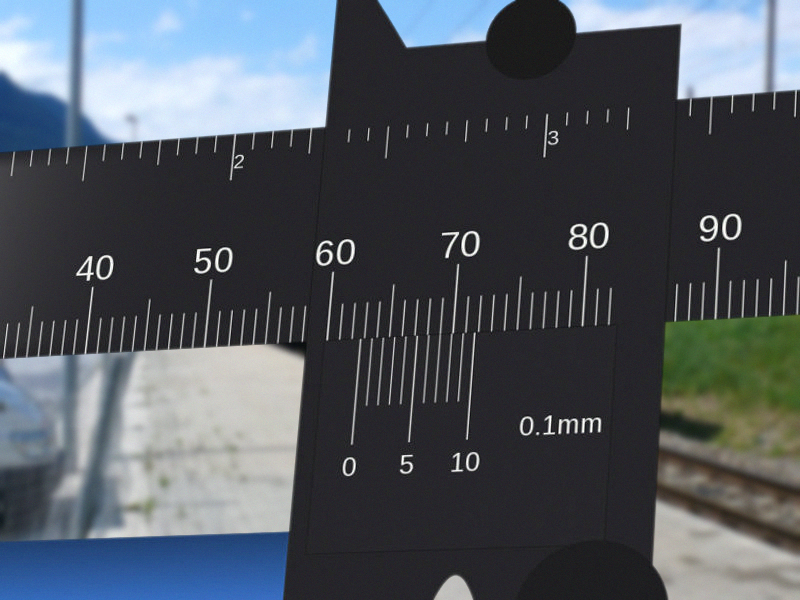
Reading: 62.7 mm
